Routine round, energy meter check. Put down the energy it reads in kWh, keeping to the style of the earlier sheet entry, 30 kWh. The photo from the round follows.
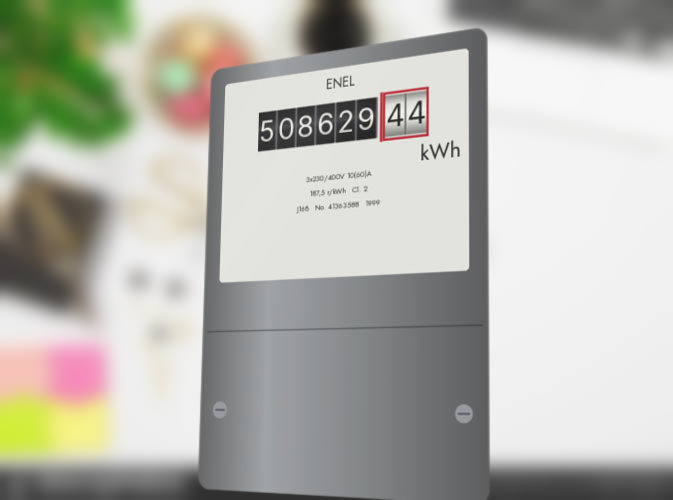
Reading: 508629.44 kWh
